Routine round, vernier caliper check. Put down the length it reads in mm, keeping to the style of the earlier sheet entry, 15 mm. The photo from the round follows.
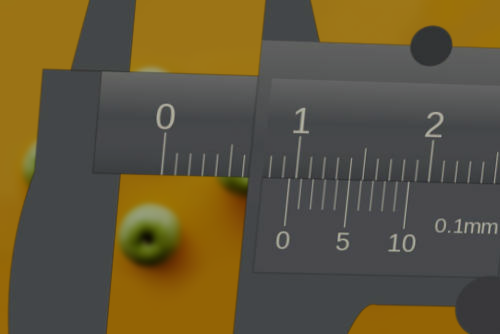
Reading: 9.5 mm
